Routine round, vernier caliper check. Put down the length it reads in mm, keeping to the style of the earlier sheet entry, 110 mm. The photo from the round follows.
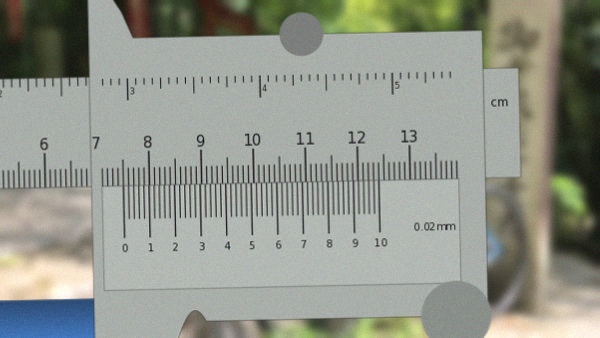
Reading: 75.0 mm
